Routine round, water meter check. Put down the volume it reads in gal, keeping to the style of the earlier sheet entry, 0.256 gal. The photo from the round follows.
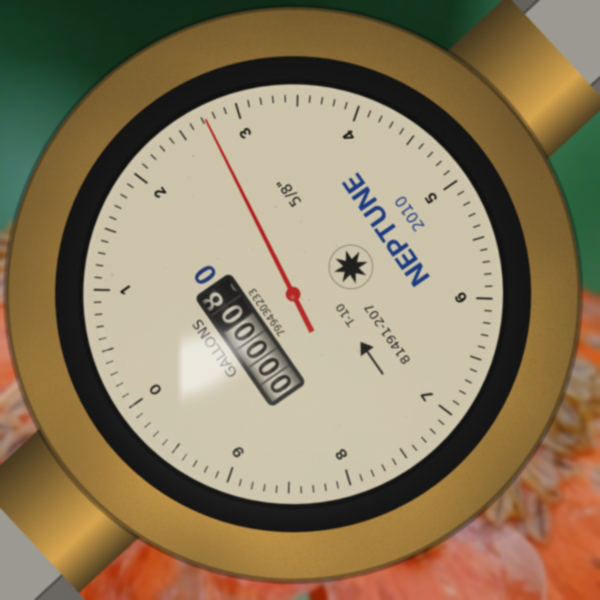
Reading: 82.7 gal
